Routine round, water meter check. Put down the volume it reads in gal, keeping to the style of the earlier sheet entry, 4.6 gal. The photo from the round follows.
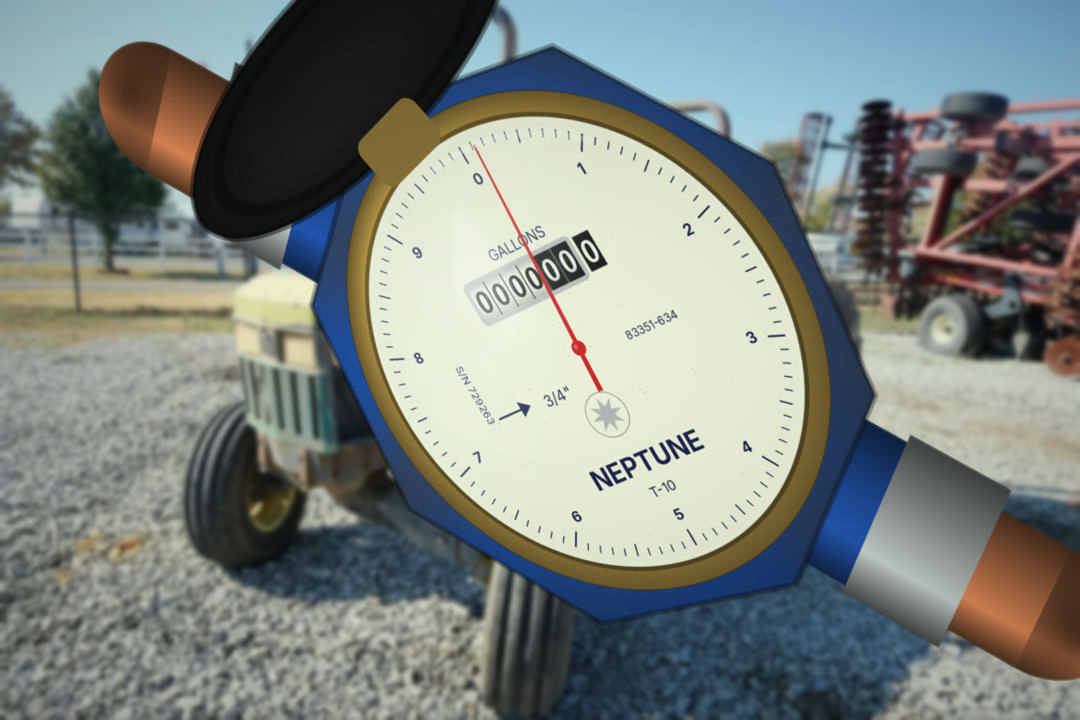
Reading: 0.1 gal
